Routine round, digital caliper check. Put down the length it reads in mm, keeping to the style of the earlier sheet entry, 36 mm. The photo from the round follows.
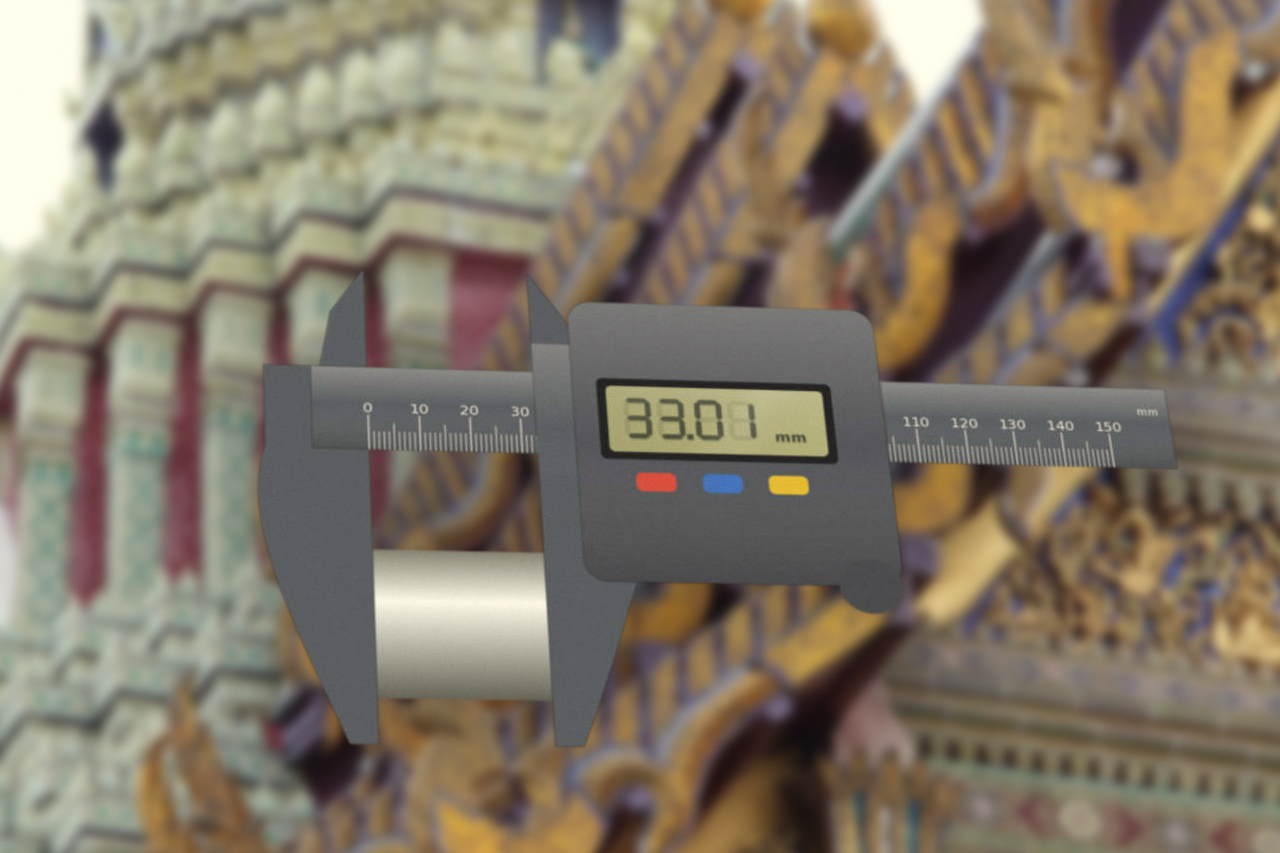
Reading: 33.01 mm
